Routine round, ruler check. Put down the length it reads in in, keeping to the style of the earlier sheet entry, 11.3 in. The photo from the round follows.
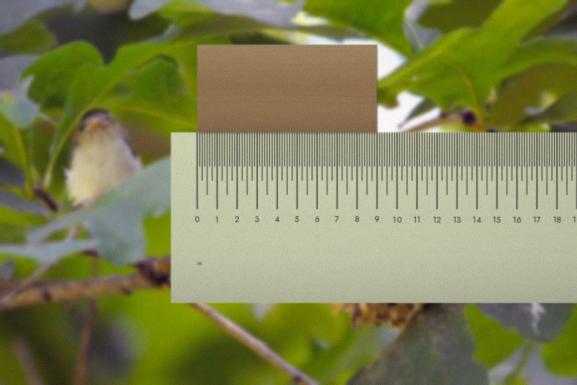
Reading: 9 in
